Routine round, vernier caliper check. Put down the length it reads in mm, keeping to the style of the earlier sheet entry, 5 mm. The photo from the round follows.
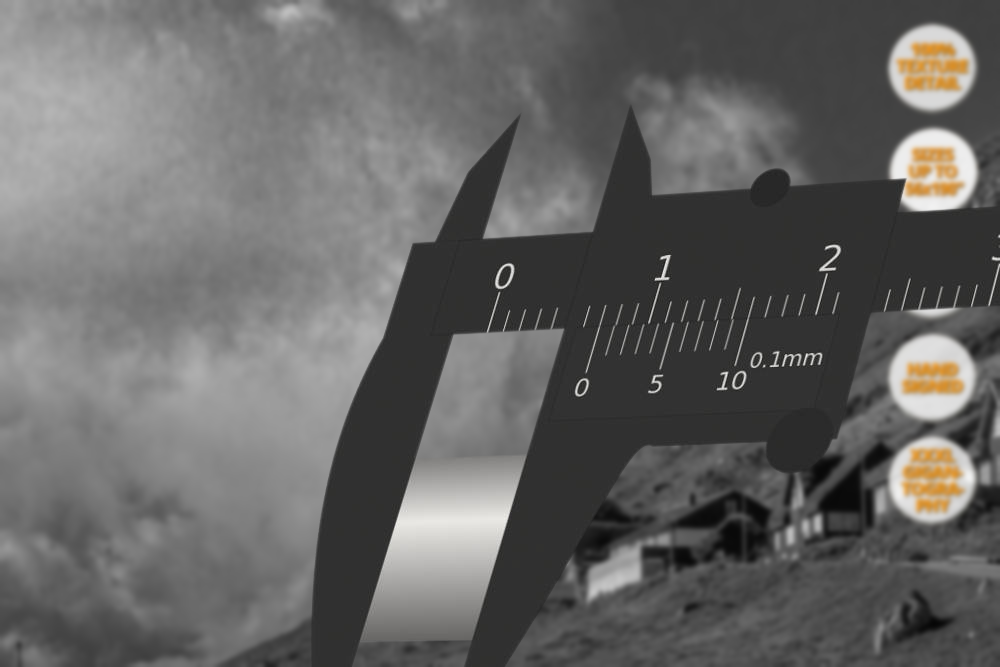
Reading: 7.0 mm
